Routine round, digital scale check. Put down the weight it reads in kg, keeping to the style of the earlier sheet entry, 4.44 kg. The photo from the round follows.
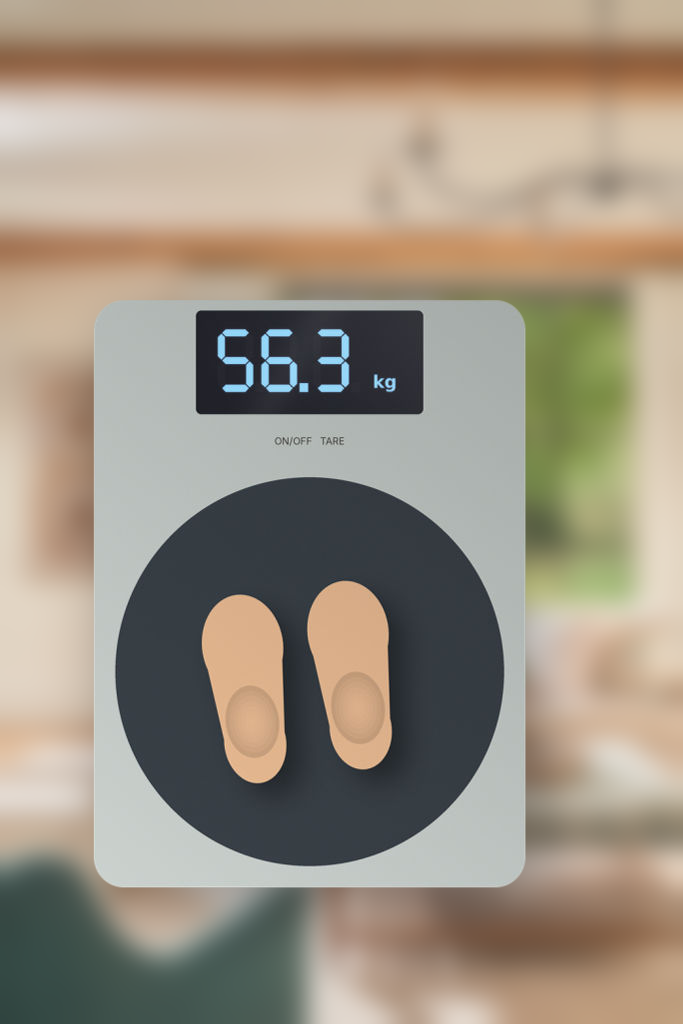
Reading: 56.3 kg
